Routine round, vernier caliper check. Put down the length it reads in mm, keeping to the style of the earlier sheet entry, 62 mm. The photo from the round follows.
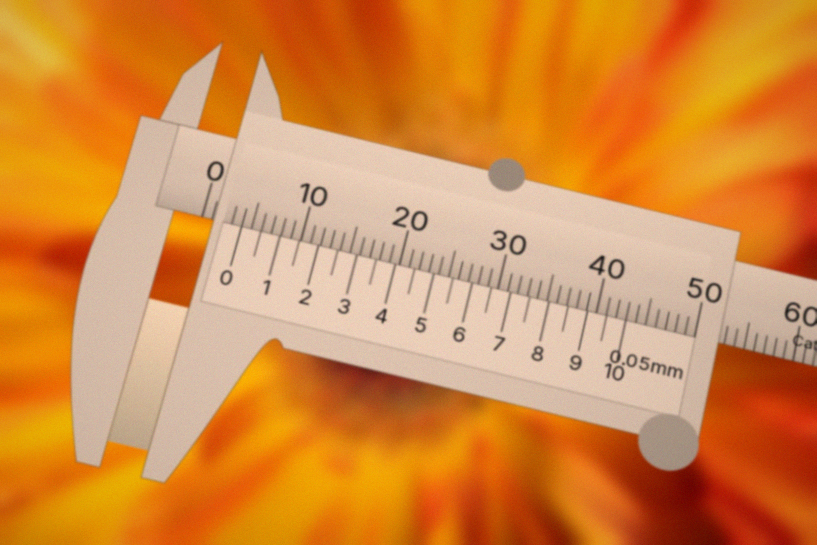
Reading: 4.0 mm
